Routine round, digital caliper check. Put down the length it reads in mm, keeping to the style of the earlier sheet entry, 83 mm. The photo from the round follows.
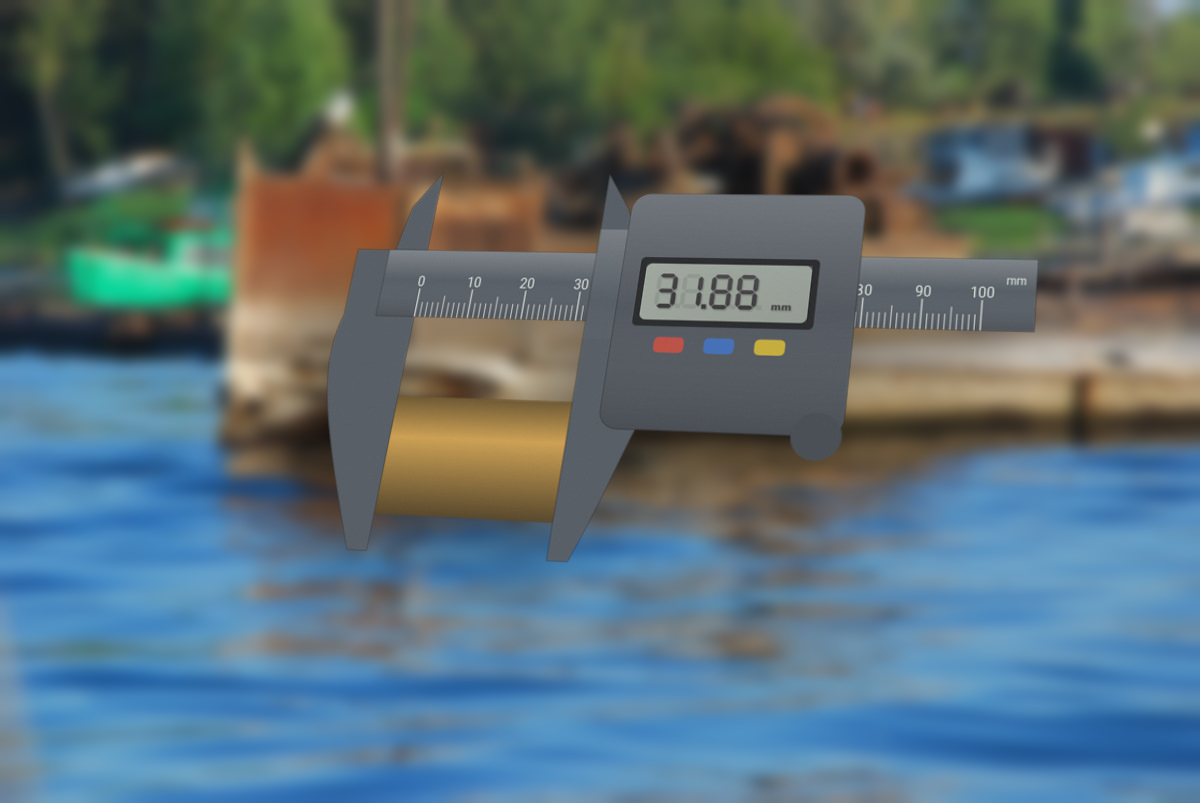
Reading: 31.88 mm
